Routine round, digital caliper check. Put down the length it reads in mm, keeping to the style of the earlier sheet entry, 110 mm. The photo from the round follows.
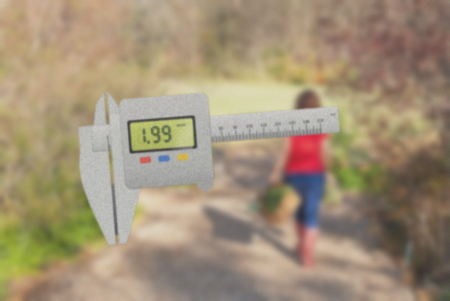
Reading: 1.99 mm
